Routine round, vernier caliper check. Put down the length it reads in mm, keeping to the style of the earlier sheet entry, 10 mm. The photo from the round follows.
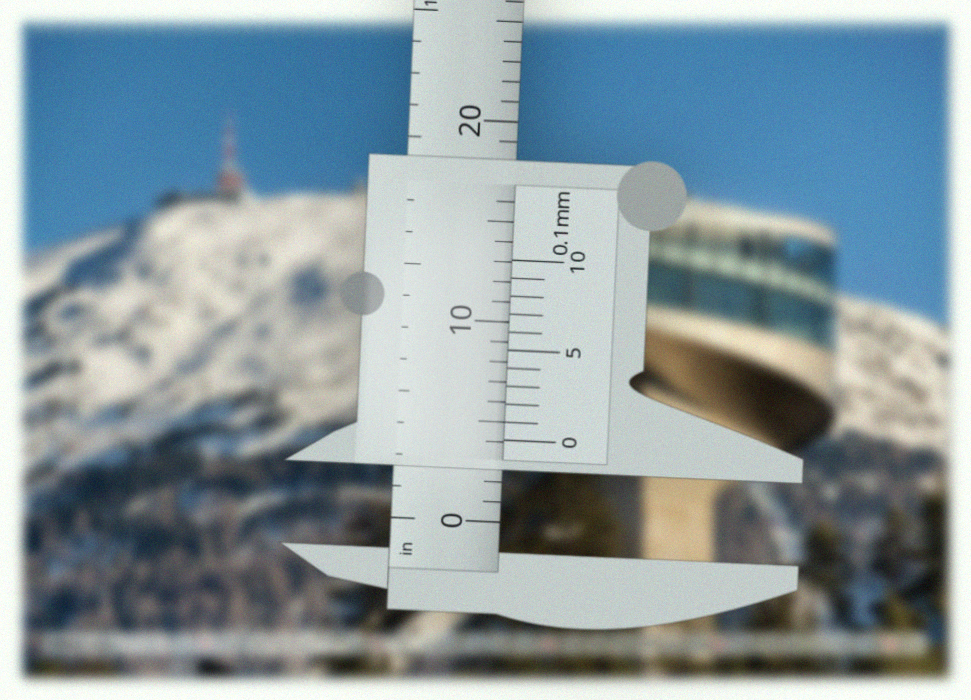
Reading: 4.1 mm
